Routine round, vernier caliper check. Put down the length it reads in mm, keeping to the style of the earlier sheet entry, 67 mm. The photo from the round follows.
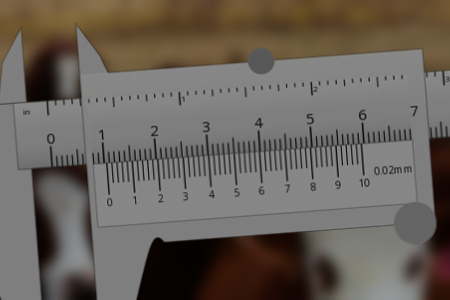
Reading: 10.5 mm
